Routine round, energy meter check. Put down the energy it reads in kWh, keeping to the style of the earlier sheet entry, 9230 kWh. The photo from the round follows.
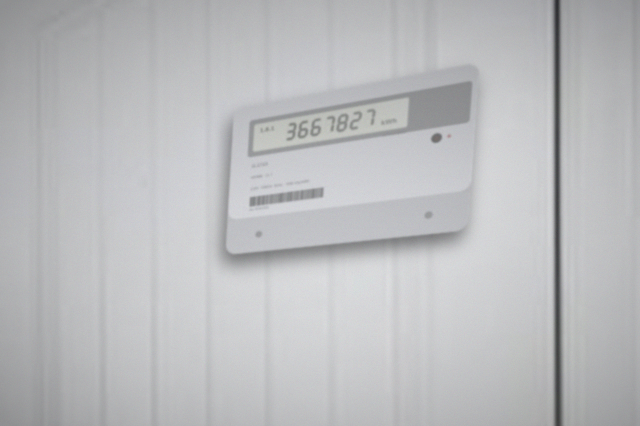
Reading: 3667827 kWh
